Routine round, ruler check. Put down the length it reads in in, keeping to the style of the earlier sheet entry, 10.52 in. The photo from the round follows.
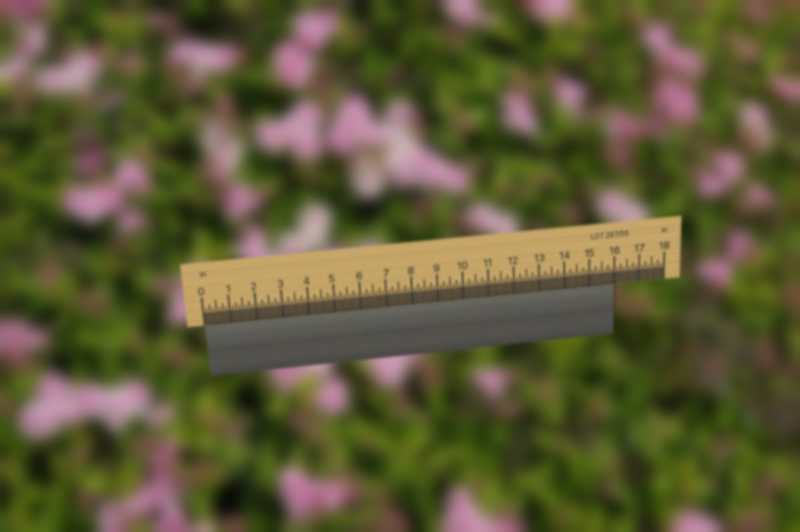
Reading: 16 in
